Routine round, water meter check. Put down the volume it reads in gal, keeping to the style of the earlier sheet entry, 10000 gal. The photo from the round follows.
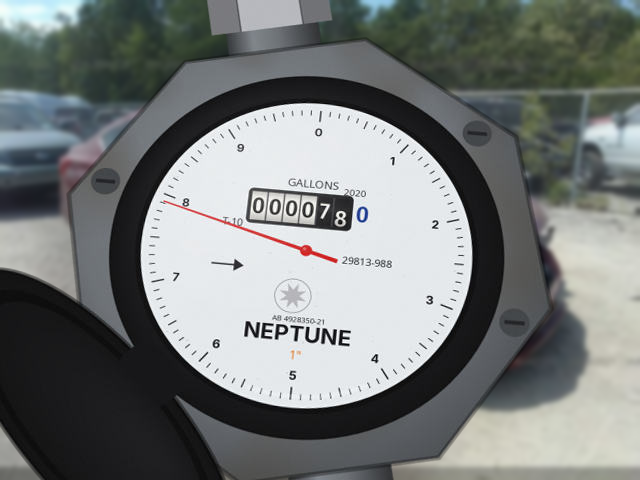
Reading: 777.9 gal
